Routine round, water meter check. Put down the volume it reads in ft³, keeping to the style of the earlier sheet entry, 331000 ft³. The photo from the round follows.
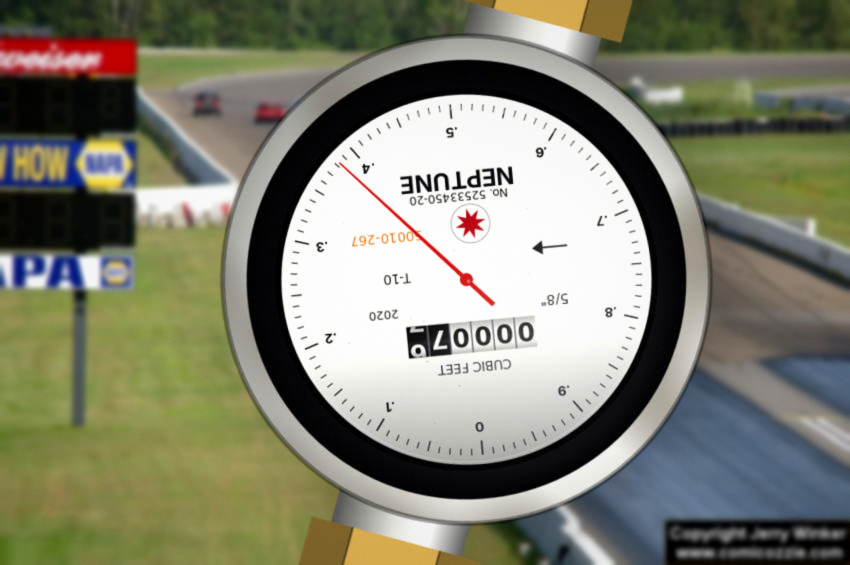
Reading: 76.38 ft³
